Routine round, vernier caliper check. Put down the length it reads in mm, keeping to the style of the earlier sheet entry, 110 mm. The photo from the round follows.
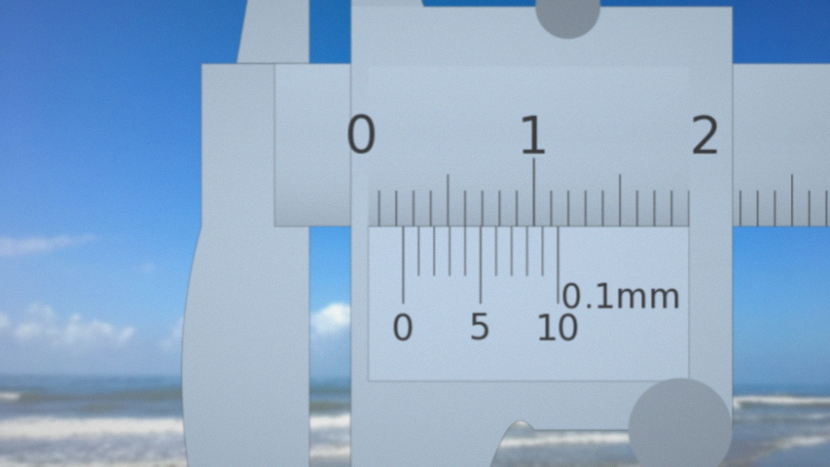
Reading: 2.4 mm
